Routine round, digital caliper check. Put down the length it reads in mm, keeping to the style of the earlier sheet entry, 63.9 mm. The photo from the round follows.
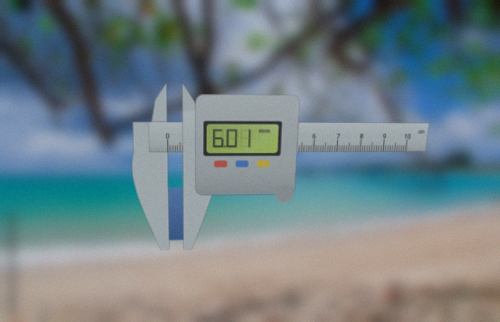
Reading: 6.01 mm
